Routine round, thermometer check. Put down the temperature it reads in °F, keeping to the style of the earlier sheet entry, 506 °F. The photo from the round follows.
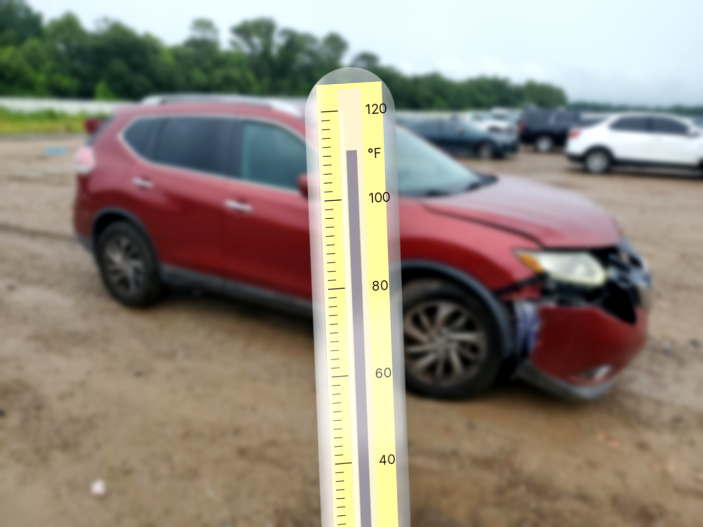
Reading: 111 °F
